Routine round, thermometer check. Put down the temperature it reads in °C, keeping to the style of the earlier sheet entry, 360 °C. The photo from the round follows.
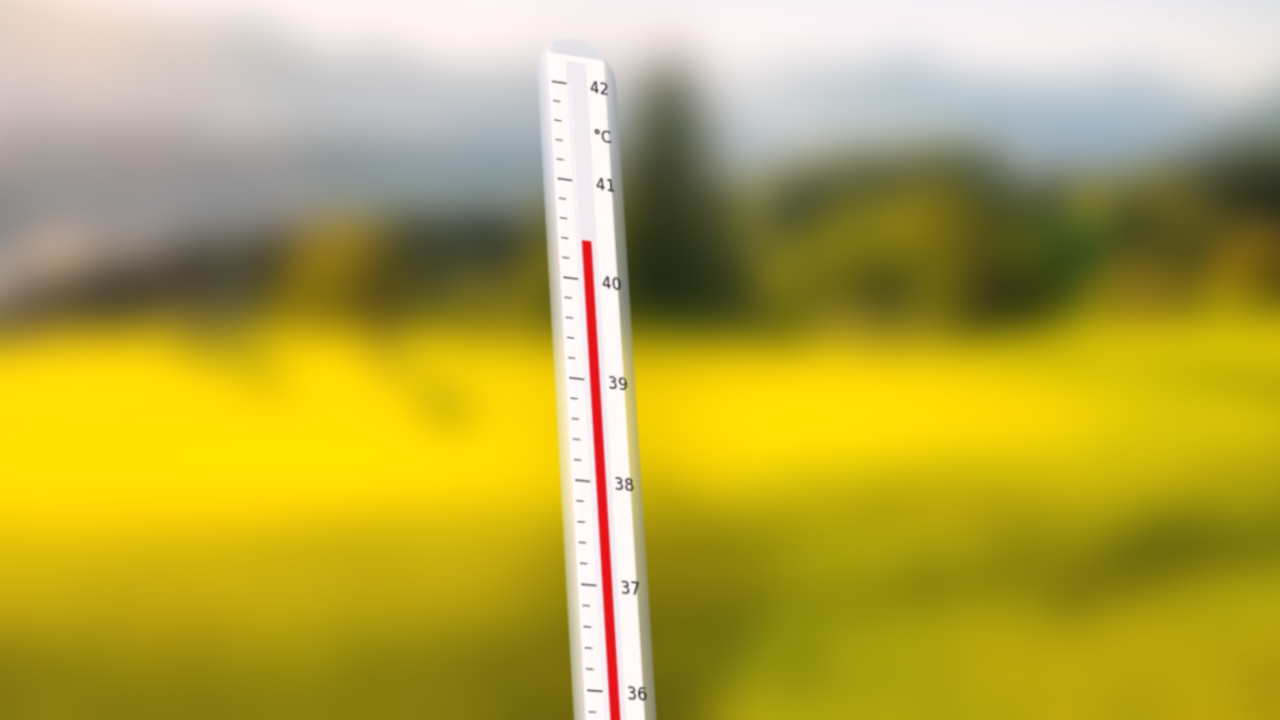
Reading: 40.4 °C
